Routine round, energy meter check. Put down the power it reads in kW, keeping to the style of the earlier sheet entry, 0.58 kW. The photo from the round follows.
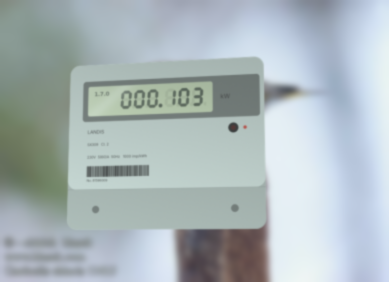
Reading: 0.103 kW
